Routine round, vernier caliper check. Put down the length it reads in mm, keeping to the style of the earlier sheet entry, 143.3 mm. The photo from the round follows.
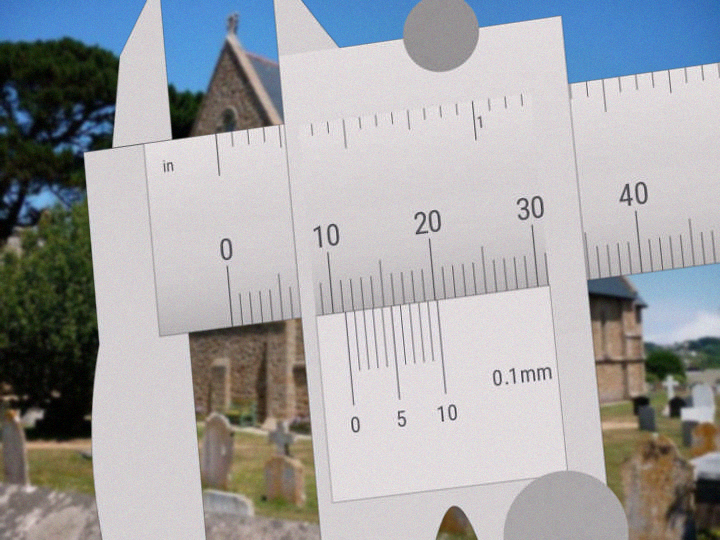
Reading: 11.2 mm
